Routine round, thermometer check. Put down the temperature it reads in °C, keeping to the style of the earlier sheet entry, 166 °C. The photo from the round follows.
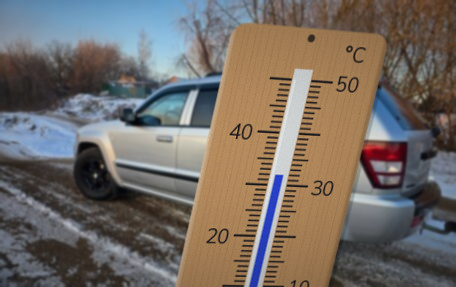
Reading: 32 °C
